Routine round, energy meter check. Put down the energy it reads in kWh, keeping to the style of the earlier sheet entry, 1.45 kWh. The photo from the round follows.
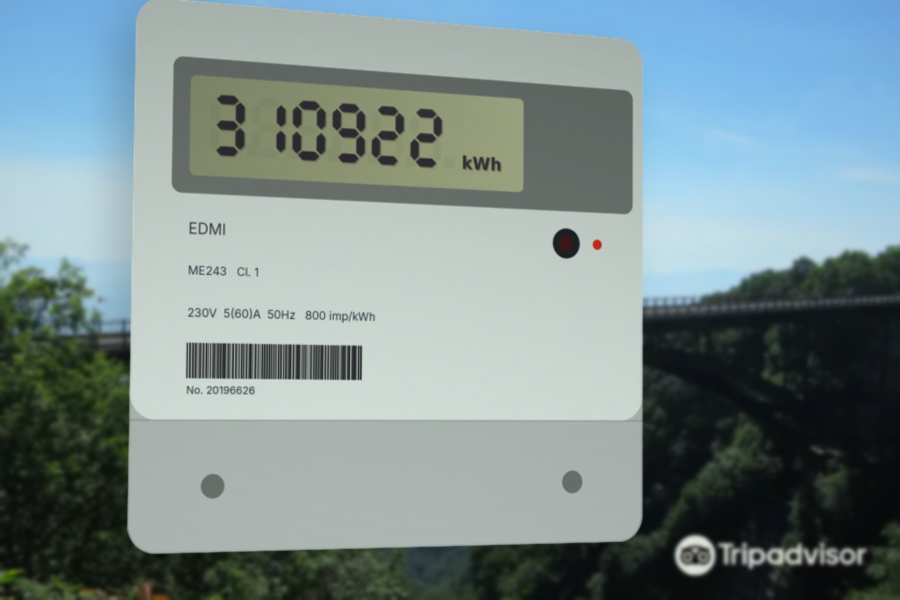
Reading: 310922 kWh
